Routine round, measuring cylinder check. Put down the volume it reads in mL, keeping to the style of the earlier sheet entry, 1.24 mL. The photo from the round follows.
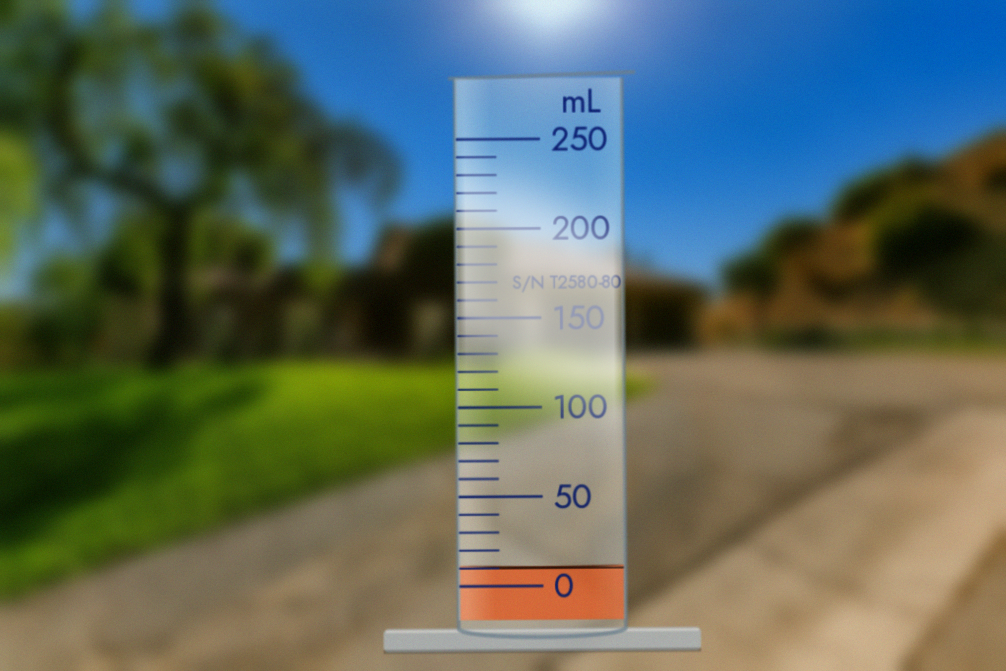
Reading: 10 mL
